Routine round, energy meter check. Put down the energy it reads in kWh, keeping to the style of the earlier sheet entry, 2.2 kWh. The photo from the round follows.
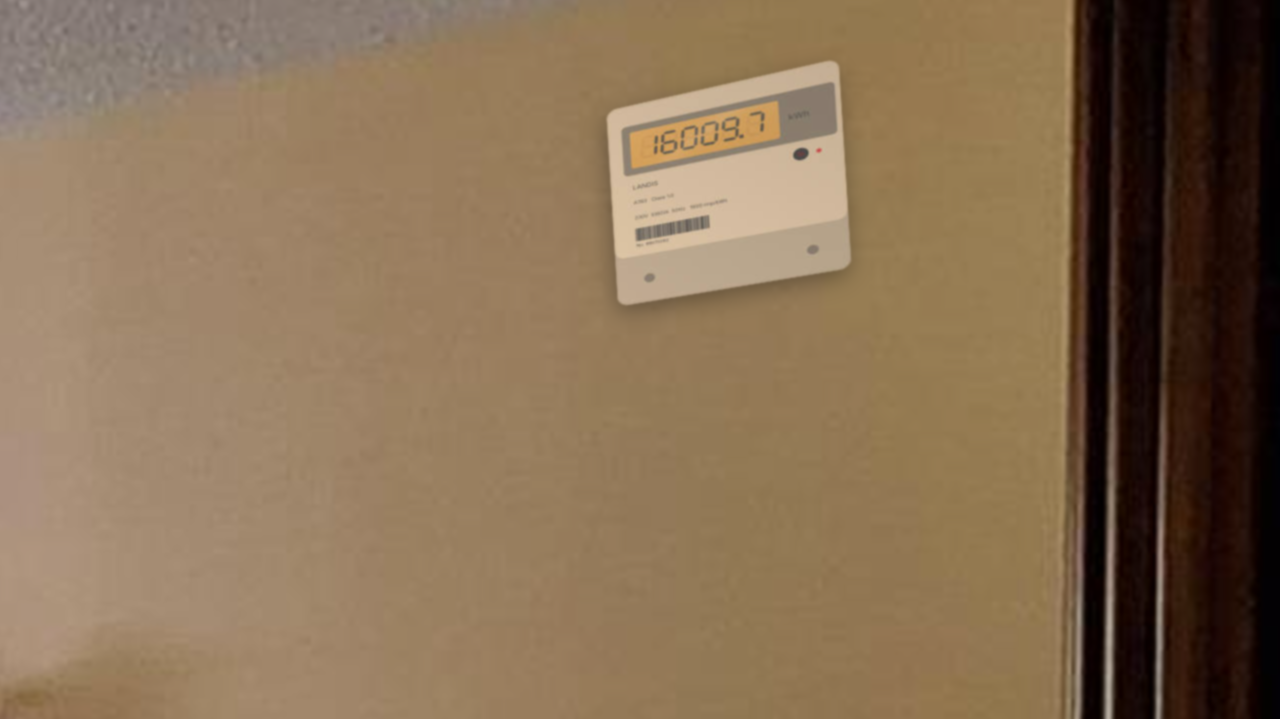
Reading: 16009.7 kWh
